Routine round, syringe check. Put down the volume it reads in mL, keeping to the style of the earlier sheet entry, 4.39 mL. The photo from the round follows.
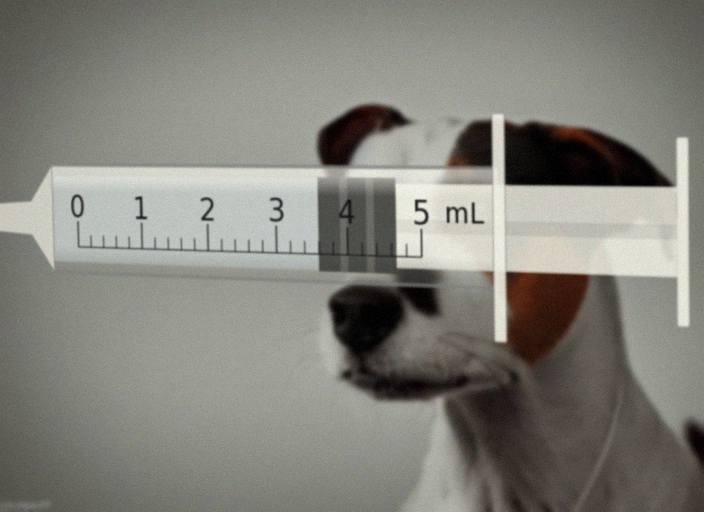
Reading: 3.6 mL
